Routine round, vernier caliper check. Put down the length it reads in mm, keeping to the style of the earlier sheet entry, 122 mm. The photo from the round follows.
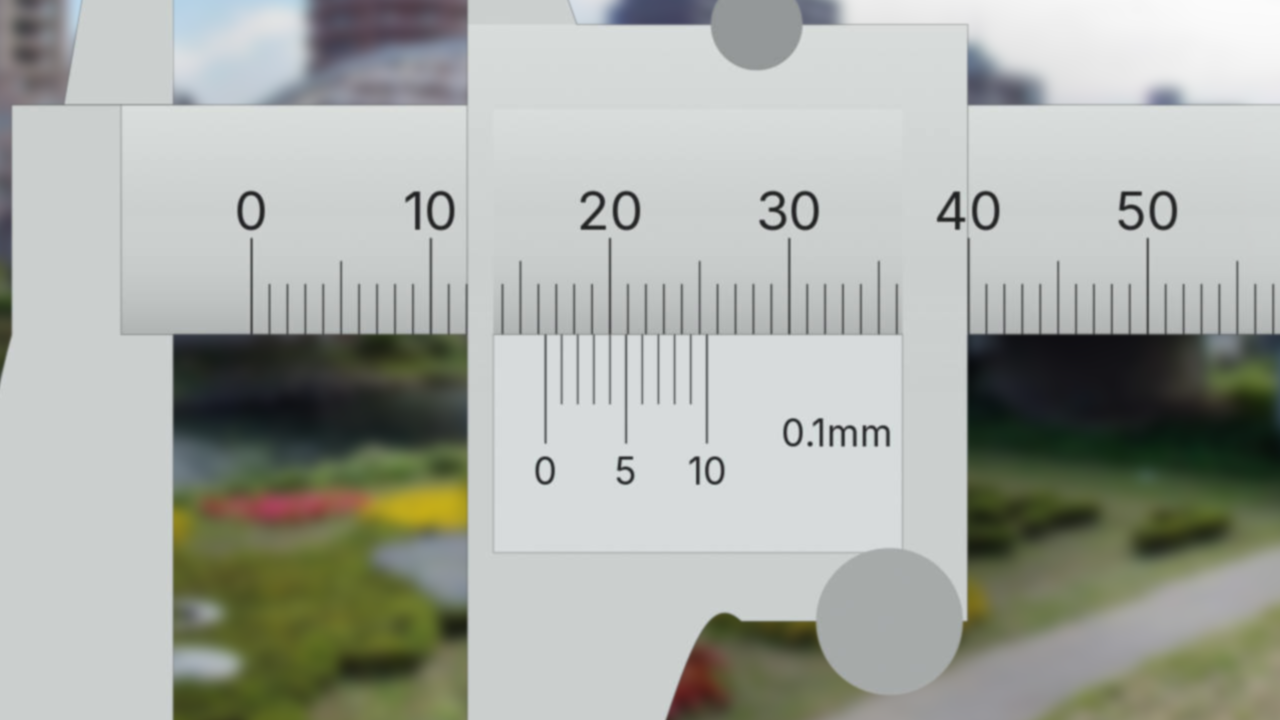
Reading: 16.4 mm
